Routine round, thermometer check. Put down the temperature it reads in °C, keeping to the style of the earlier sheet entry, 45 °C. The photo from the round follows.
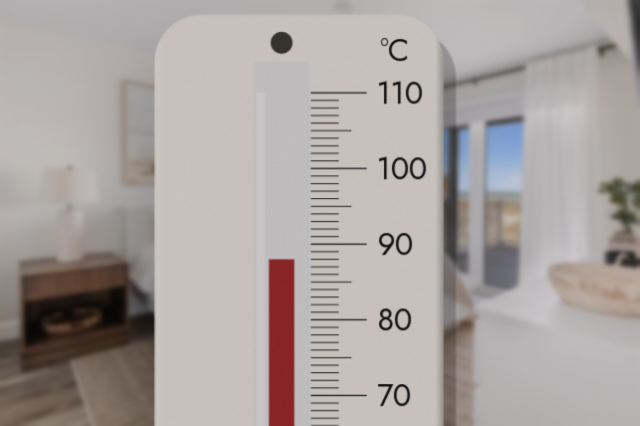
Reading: 88 °C
